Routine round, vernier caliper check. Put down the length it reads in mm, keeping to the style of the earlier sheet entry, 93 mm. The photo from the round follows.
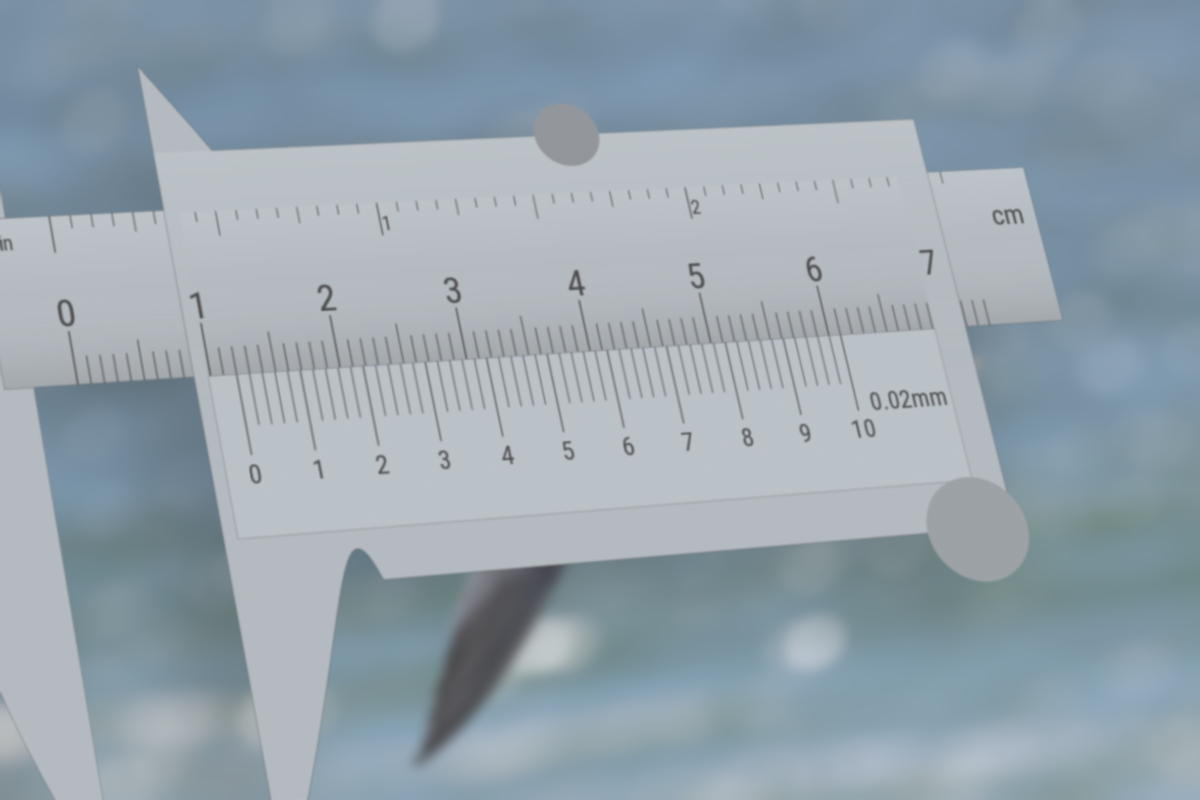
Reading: 12.0 mm
